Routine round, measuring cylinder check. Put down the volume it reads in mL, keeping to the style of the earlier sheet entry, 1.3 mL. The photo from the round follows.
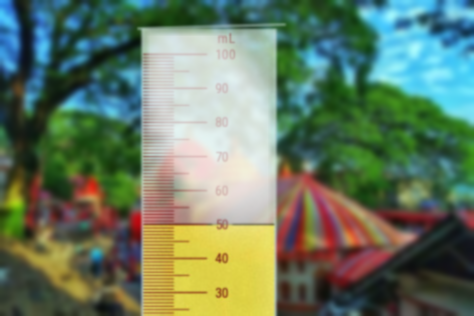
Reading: 50 mL
